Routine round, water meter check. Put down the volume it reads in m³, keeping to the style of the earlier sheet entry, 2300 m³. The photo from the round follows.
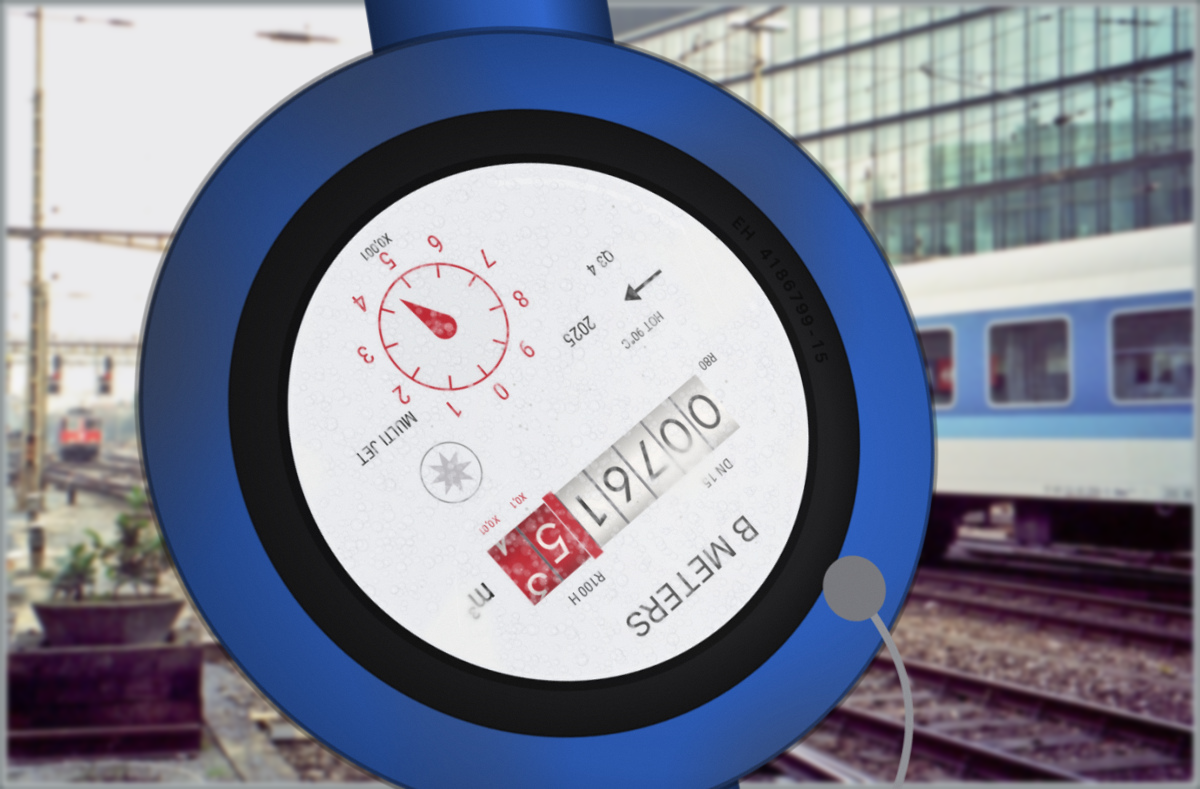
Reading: 761.534 m³
